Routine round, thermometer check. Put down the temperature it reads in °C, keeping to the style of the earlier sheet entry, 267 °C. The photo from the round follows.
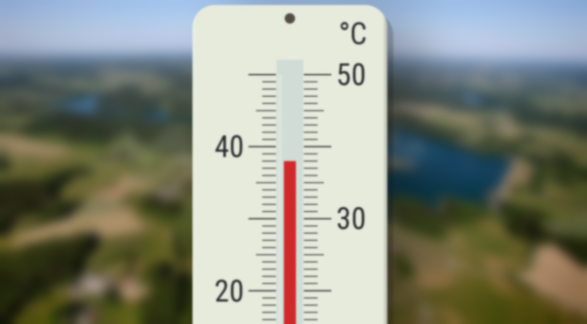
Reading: 38 °C
